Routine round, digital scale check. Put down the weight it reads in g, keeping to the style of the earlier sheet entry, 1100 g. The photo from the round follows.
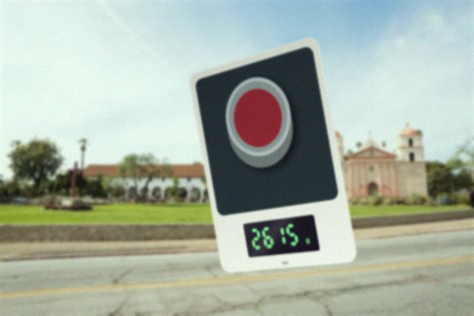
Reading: 2615 g
